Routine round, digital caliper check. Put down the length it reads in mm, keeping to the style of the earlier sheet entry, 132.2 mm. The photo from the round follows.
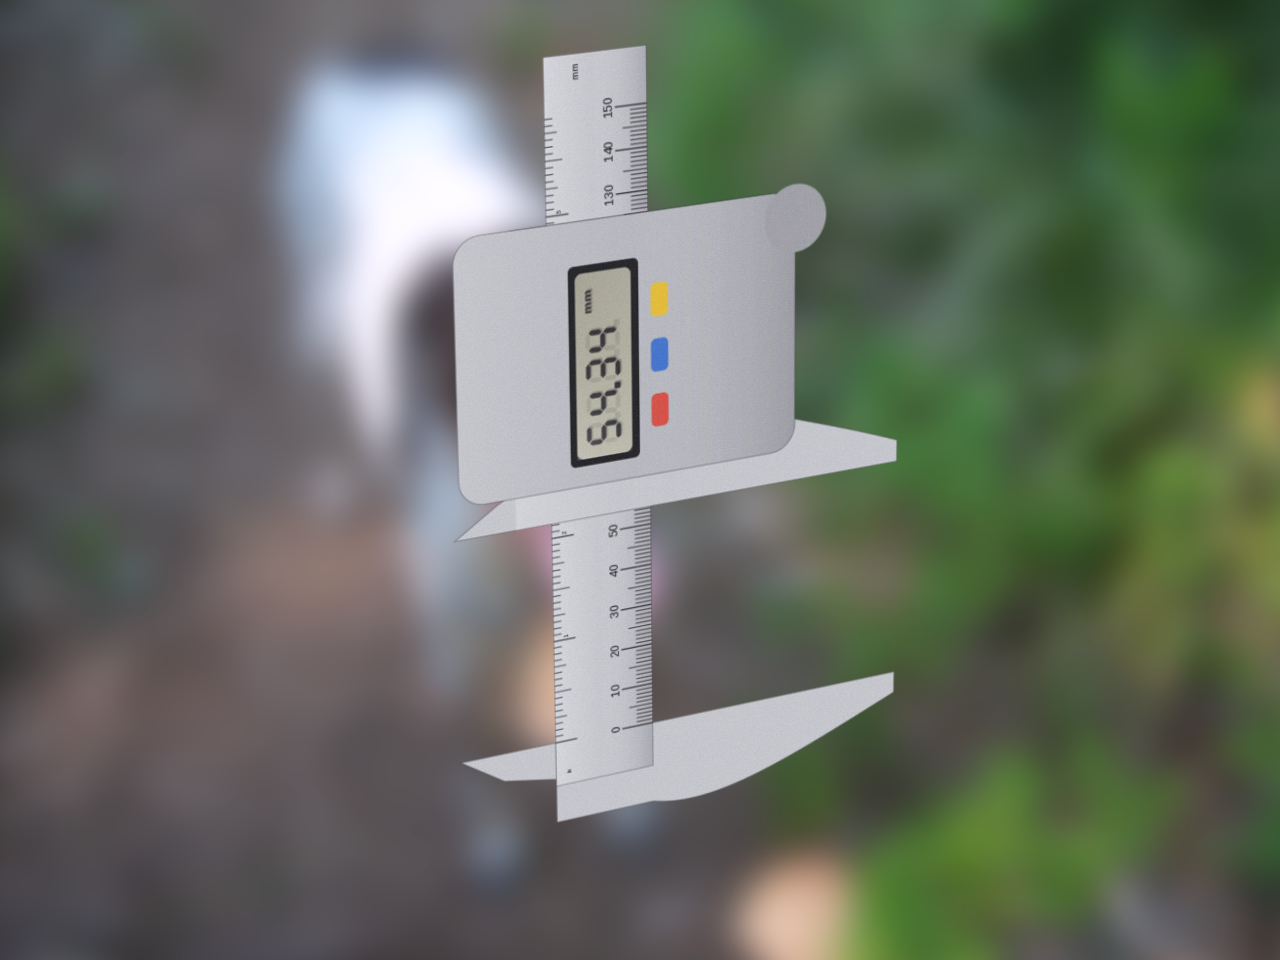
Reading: 54.34 mm
